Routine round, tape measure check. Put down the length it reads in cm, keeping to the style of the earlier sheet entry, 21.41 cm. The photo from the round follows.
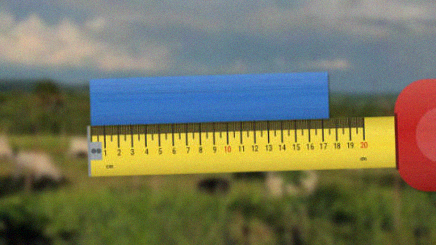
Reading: 17.5 cm
